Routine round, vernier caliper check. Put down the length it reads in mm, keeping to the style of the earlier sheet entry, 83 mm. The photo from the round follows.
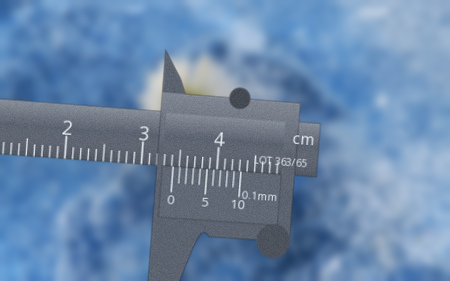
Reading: 34.2 mm
